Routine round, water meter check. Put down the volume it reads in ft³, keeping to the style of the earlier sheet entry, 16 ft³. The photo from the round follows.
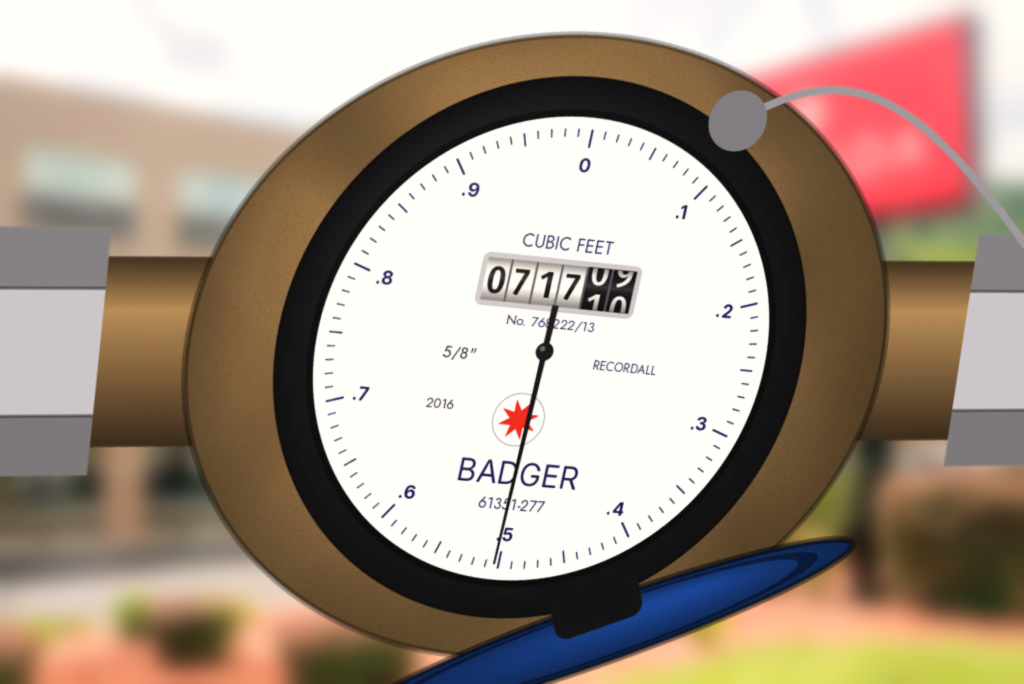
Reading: 71709.50 ft³
